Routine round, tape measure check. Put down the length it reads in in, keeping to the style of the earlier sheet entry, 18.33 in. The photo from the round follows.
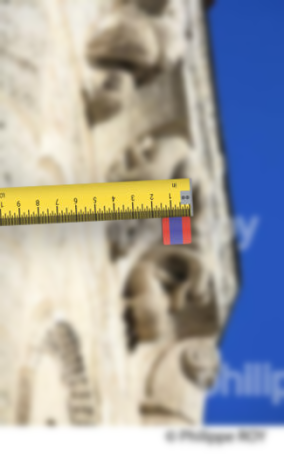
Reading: 1.5 in
